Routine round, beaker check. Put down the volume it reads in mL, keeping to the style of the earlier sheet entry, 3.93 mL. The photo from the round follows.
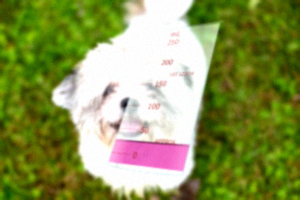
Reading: 25 mL
